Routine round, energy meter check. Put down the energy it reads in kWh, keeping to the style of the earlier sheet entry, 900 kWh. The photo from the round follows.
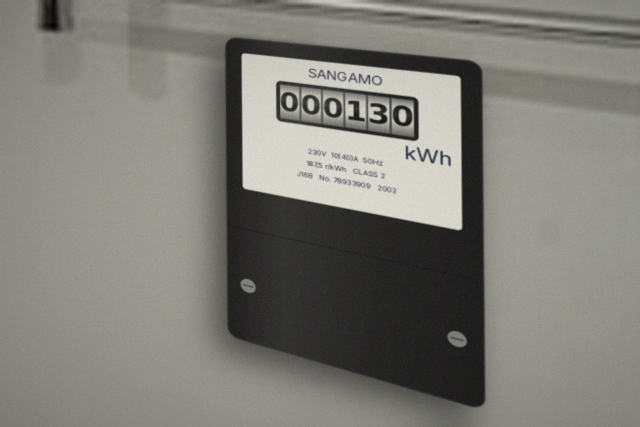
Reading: 130 kWh
